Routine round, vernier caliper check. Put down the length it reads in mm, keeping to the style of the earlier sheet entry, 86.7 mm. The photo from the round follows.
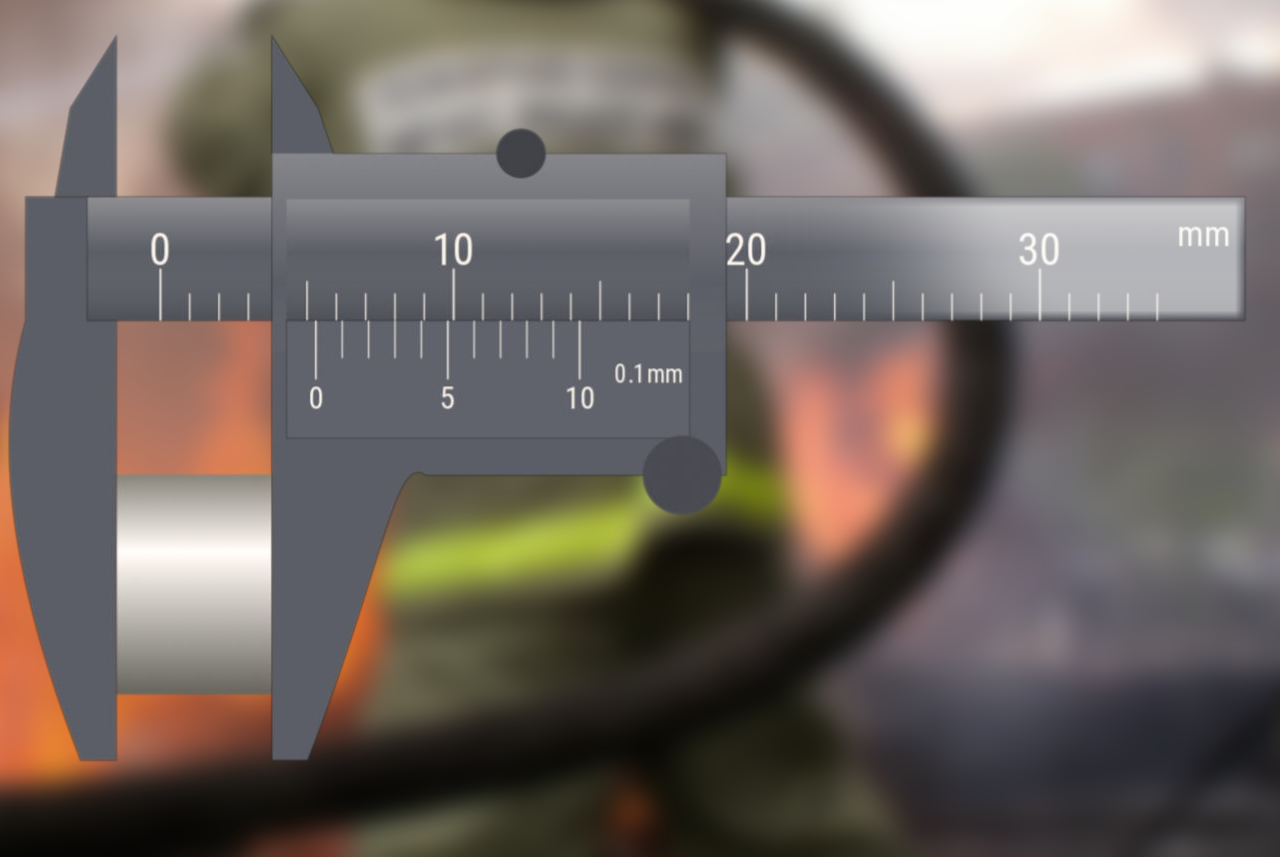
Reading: 5.3 mm
